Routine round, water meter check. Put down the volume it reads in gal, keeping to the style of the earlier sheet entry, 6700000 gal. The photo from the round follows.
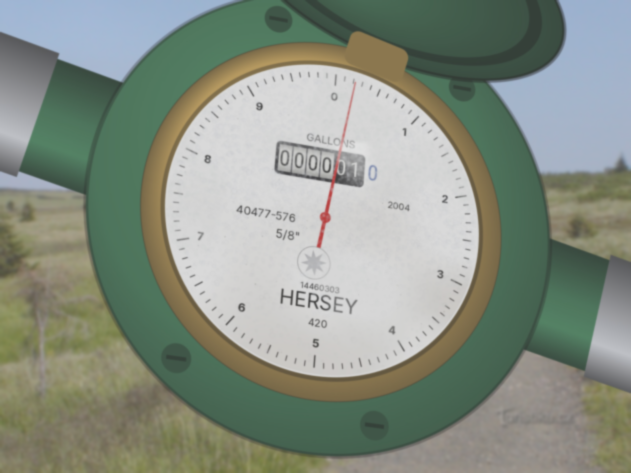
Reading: 10.2 gal
